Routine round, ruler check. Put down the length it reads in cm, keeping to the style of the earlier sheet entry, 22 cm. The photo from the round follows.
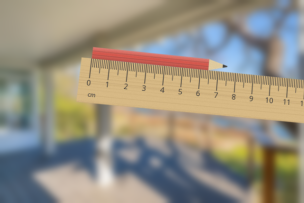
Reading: 7.5 cm
